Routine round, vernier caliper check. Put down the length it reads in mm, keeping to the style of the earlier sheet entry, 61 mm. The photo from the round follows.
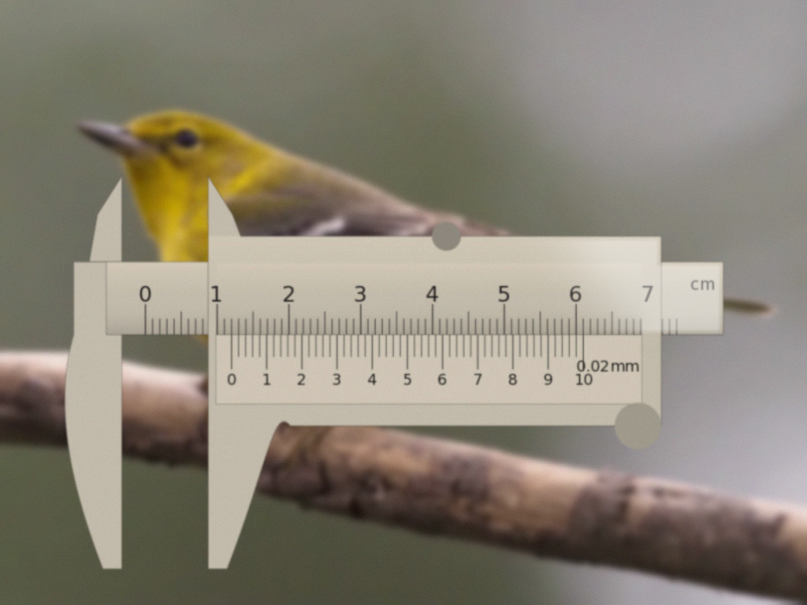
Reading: 12.0 mm
